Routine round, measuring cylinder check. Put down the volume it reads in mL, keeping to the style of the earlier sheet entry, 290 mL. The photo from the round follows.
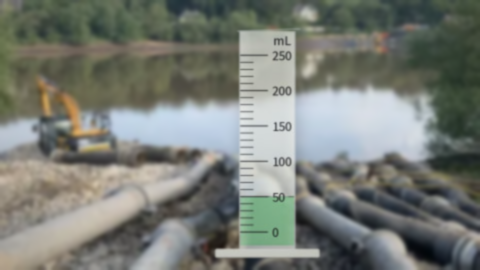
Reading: 50 mL
